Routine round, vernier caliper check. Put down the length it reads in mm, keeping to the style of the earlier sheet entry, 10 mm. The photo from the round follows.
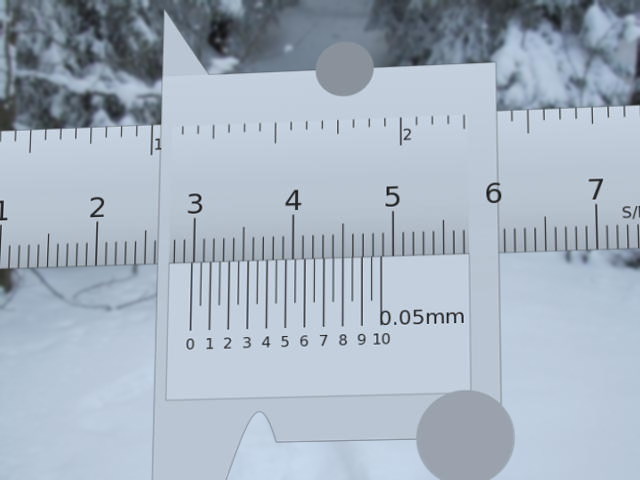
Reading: 29.8 mm
